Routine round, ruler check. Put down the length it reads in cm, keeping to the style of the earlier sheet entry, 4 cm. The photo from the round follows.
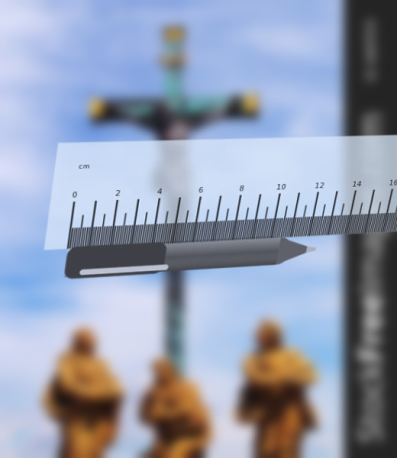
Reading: 12.5 cm
